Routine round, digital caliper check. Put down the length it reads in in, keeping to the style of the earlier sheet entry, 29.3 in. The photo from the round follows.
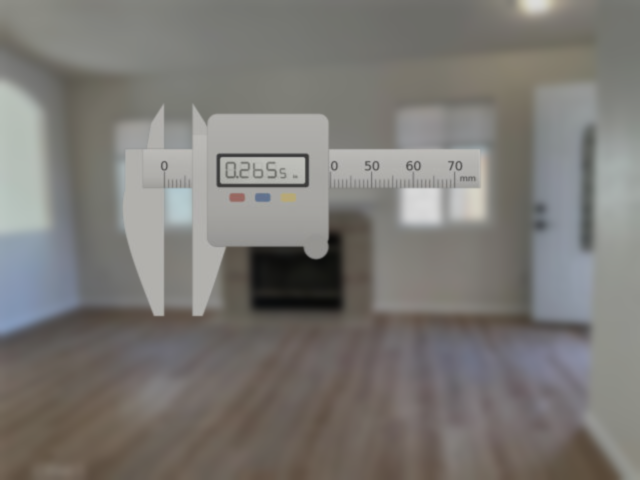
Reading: 0.2655 in
